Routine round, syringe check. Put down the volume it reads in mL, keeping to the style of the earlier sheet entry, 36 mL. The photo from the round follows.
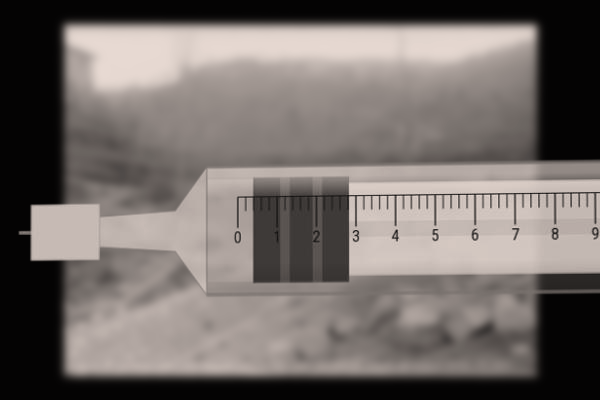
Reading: 0.4 mL
